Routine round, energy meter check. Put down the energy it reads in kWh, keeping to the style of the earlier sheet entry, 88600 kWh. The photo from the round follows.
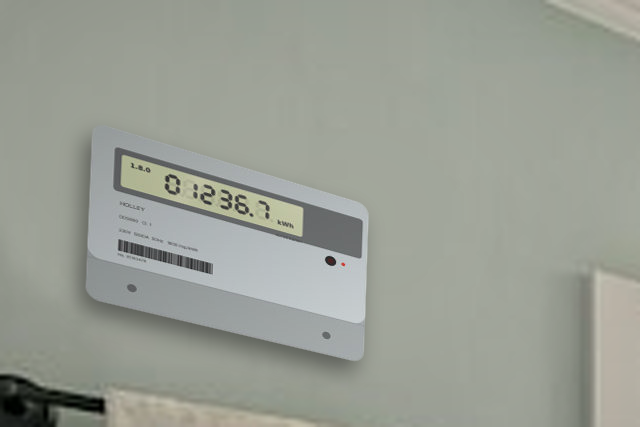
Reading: 1236.7 kWh
